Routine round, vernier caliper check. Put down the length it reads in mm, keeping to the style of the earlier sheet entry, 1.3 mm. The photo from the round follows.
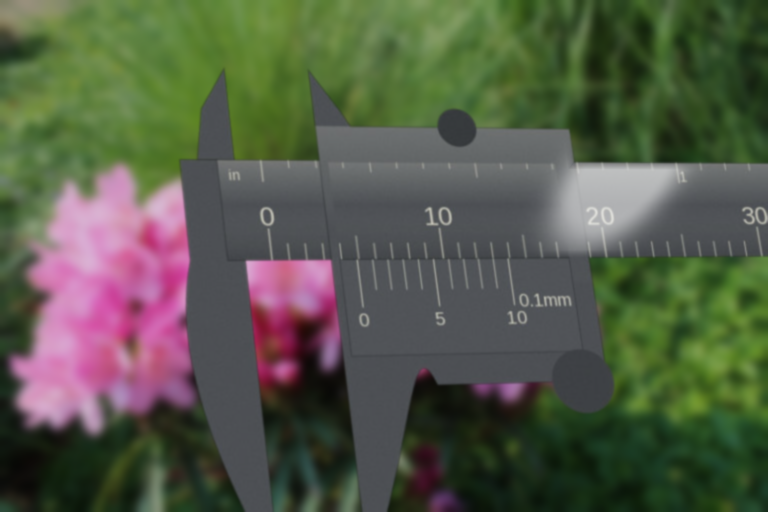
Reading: 4.9 mm
